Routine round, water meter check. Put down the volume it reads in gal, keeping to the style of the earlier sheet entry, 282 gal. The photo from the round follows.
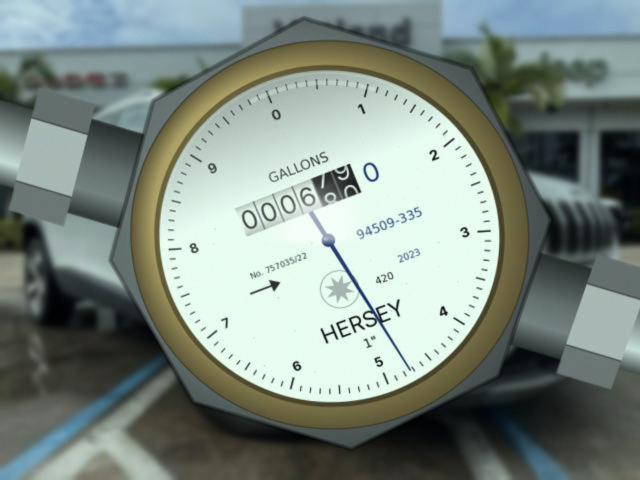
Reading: 6794.7 gal
